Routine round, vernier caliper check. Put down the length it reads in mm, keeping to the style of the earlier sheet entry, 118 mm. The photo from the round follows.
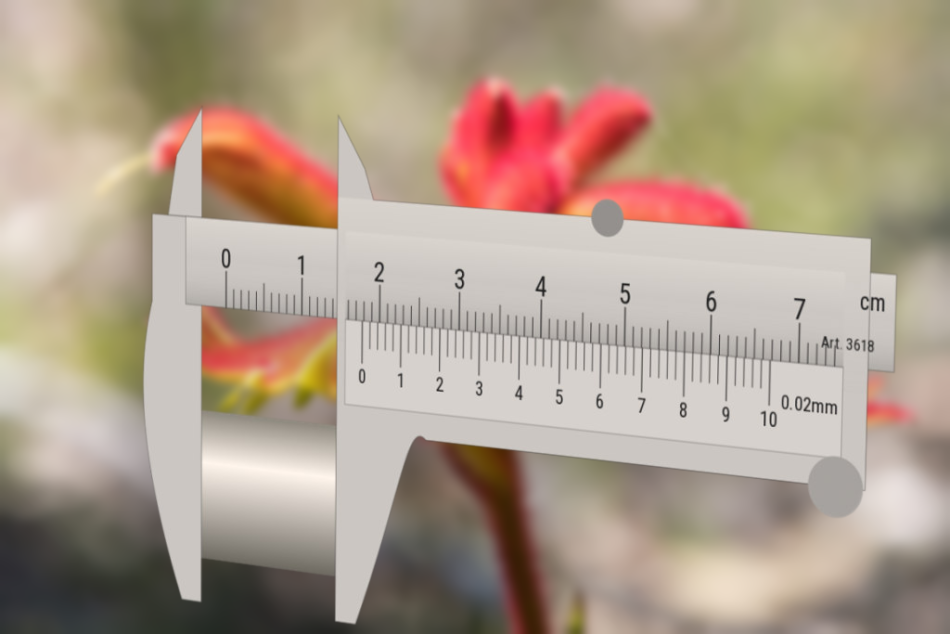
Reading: 17.8 mm
